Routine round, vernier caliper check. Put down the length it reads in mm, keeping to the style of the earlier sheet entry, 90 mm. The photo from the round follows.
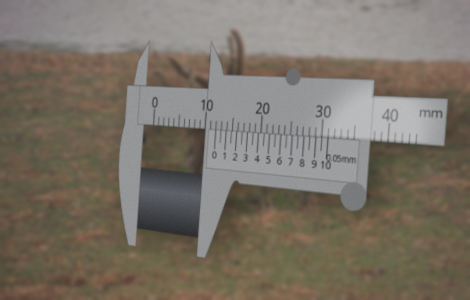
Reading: 12.0 mm
